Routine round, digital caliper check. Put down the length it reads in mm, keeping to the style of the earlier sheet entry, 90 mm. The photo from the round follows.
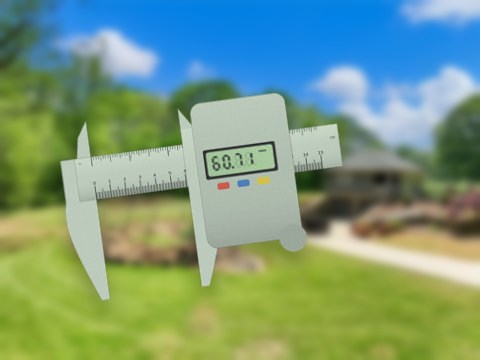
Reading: 60.71 mm
